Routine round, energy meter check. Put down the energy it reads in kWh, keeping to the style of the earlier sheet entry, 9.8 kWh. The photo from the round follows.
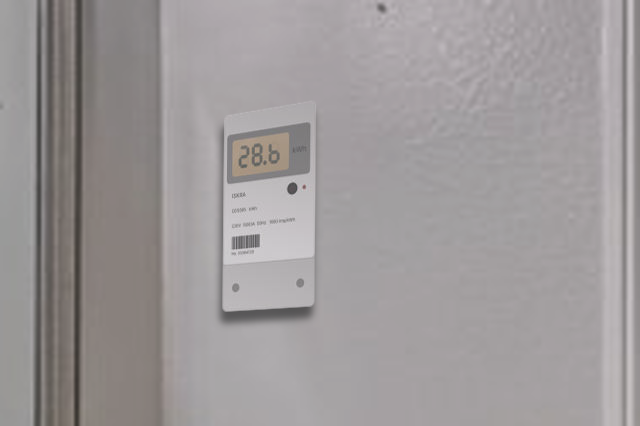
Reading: 28.6 kWh
